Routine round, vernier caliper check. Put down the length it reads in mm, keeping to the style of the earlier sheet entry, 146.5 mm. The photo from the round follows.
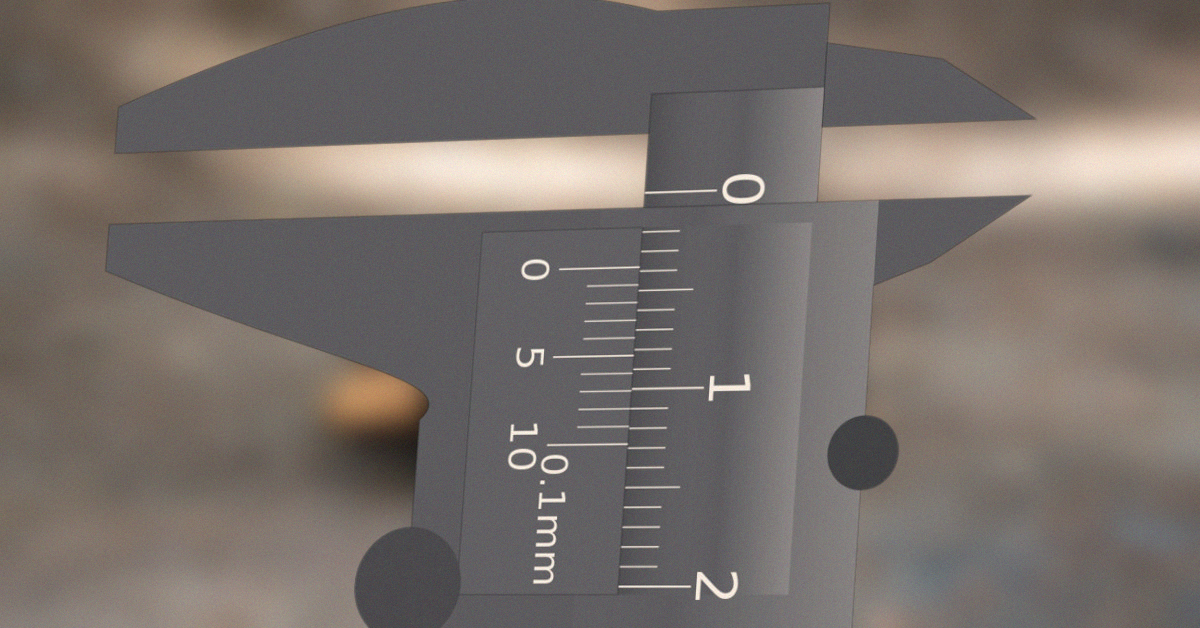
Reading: 3.8 mm
